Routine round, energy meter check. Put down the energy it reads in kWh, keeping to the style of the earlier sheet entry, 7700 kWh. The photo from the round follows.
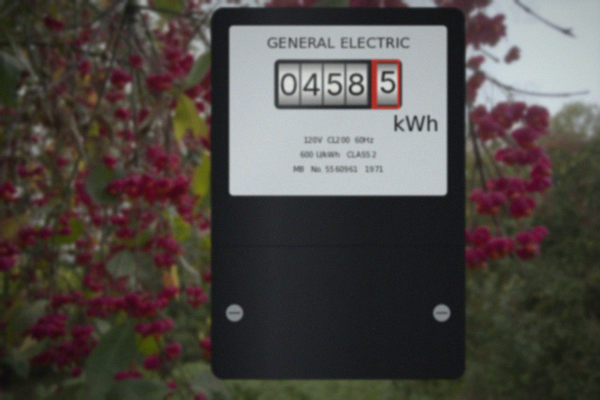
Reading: 458.5 kWh
